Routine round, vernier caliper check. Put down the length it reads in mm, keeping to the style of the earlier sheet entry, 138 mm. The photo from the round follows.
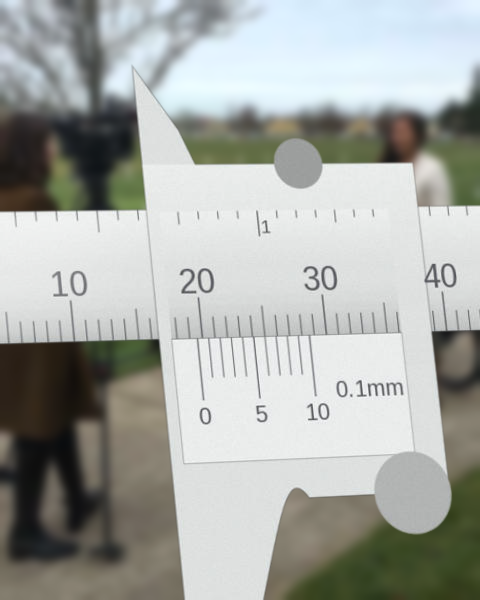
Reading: 19.6 mm
